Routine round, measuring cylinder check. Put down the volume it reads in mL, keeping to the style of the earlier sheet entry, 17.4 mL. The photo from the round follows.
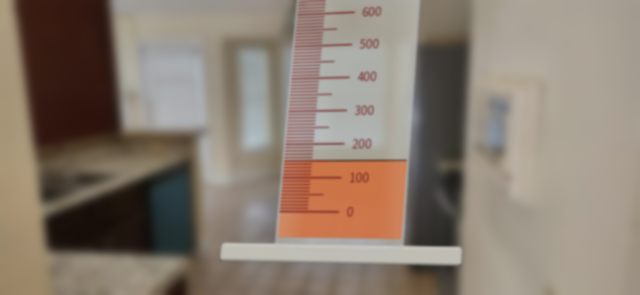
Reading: 150 mL
